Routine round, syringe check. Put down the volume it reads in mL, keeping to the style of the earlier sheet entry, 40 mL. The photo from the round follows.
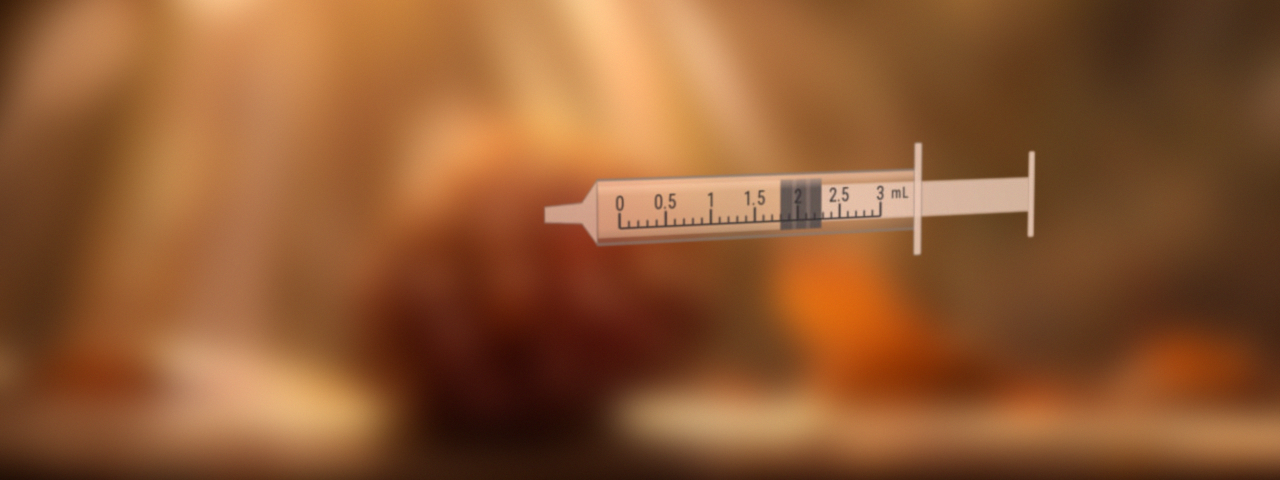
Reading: 1.8 mL
